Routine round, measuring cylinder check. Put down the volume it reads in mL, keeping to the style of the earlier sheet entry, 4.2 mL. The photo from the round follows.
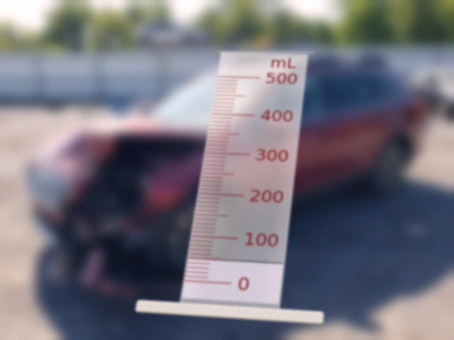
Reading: 50 mL
